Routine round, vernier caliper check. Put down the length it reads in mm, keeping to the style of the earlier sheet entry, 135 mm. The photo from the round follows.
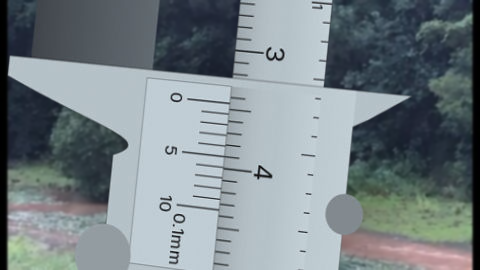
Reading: 34.5 mm
